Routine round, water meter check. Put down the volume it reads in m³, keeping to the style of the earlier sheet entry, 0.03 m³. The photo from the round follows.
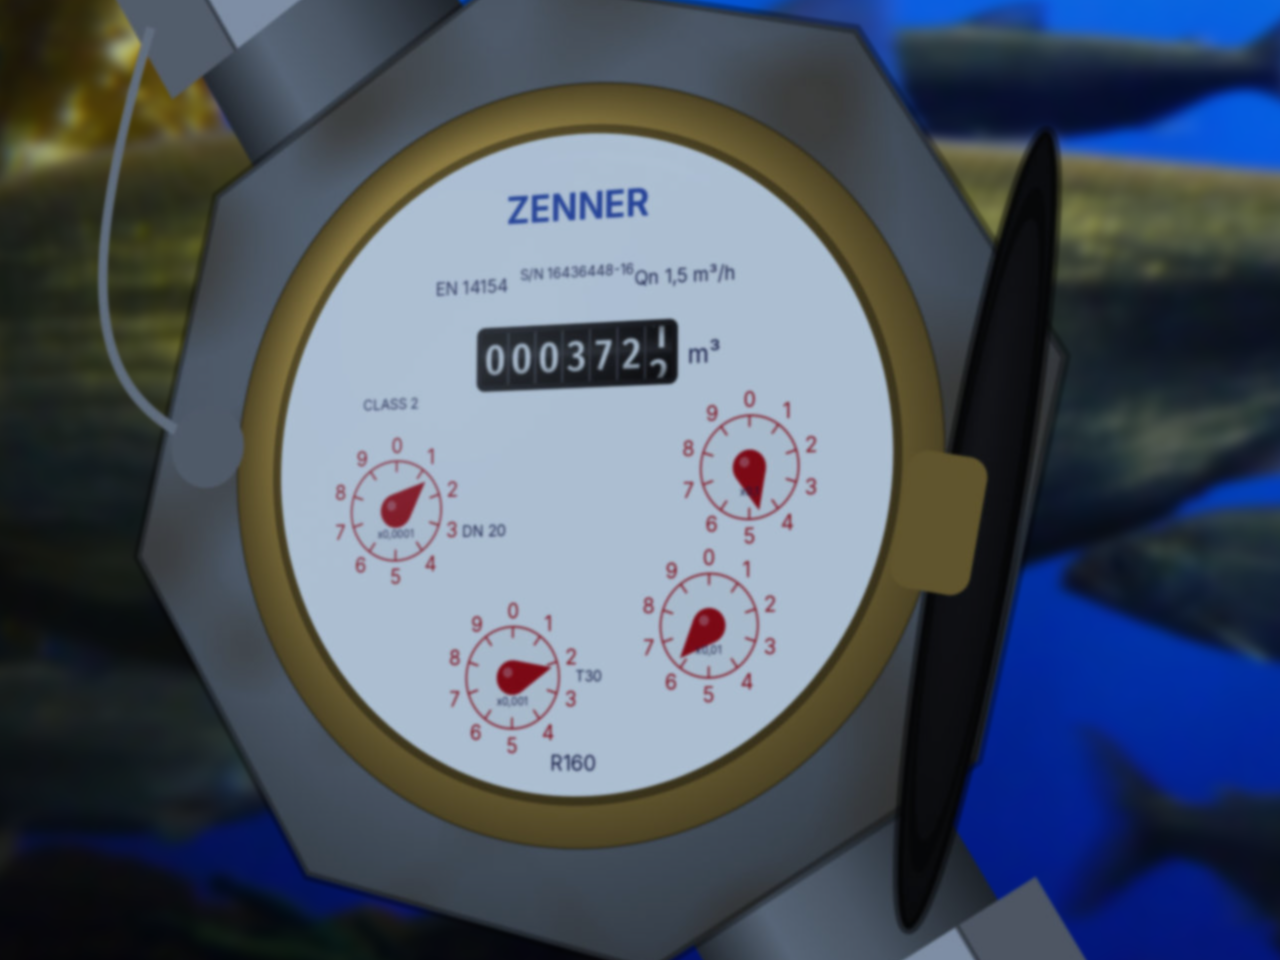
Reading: 3721.4621 m³
